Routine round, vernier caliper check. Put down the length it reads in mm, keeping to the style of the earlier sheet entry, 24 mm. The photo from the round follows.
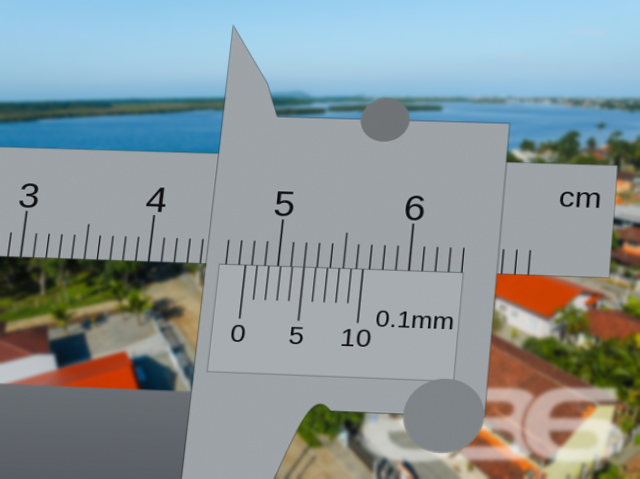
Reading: 47.5 mm
